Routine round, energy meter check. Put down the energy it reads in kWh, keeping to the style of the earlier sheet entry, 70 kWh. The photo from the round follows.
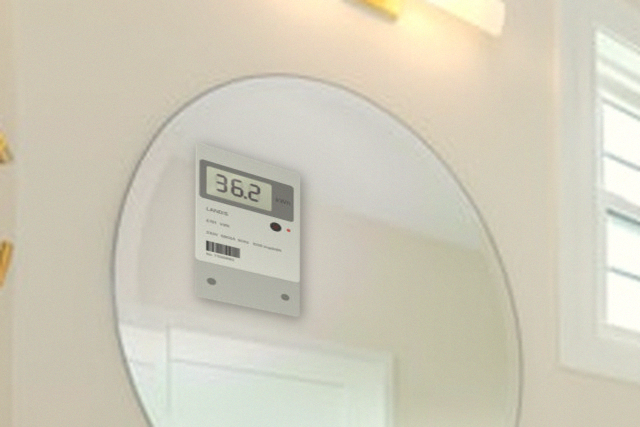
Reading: 36.2 kWh
